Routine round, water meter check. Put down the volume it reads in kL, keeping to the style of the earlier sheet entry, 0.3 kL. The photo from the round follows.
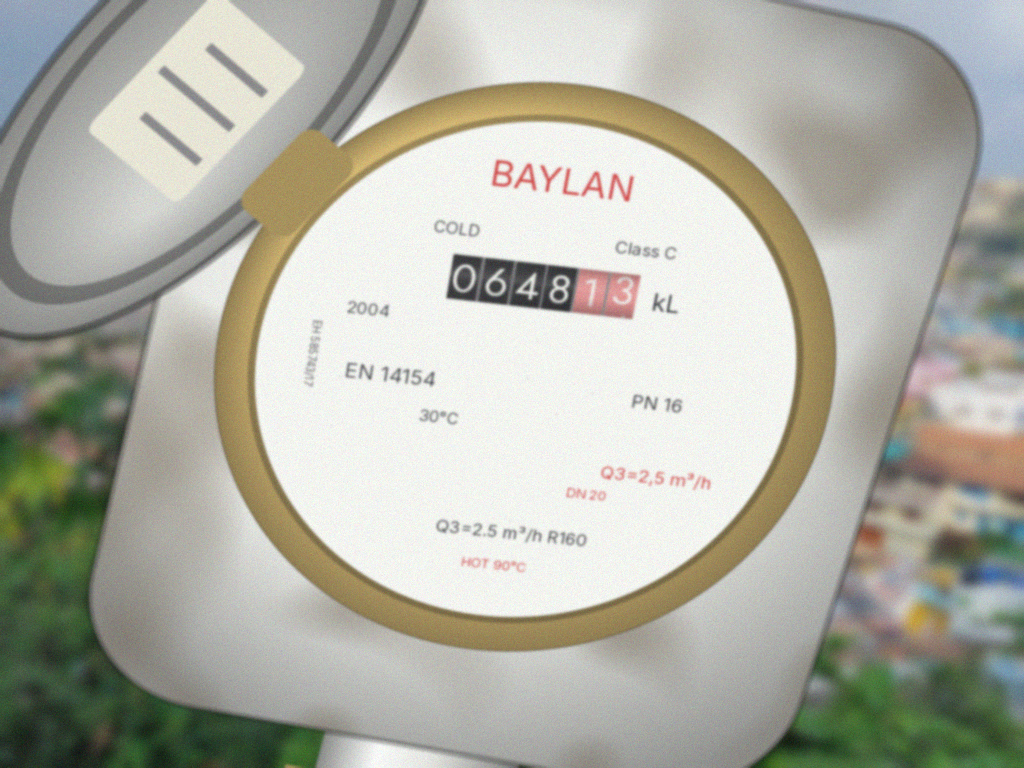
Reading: 648.13 kL
